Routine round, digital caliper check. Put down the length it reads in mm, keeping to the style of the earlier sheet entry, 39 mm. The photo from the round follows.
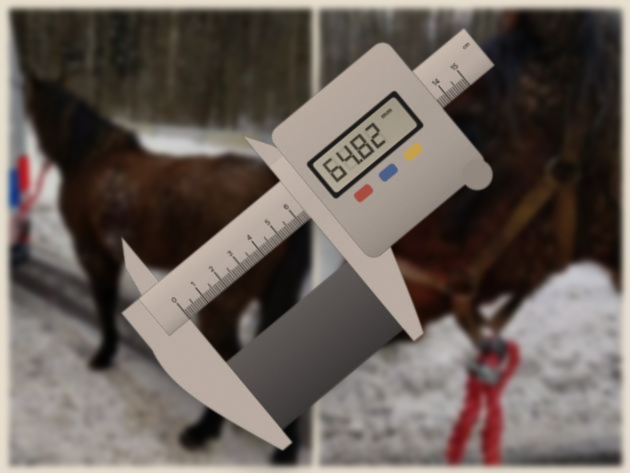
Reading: 64.82 mm
